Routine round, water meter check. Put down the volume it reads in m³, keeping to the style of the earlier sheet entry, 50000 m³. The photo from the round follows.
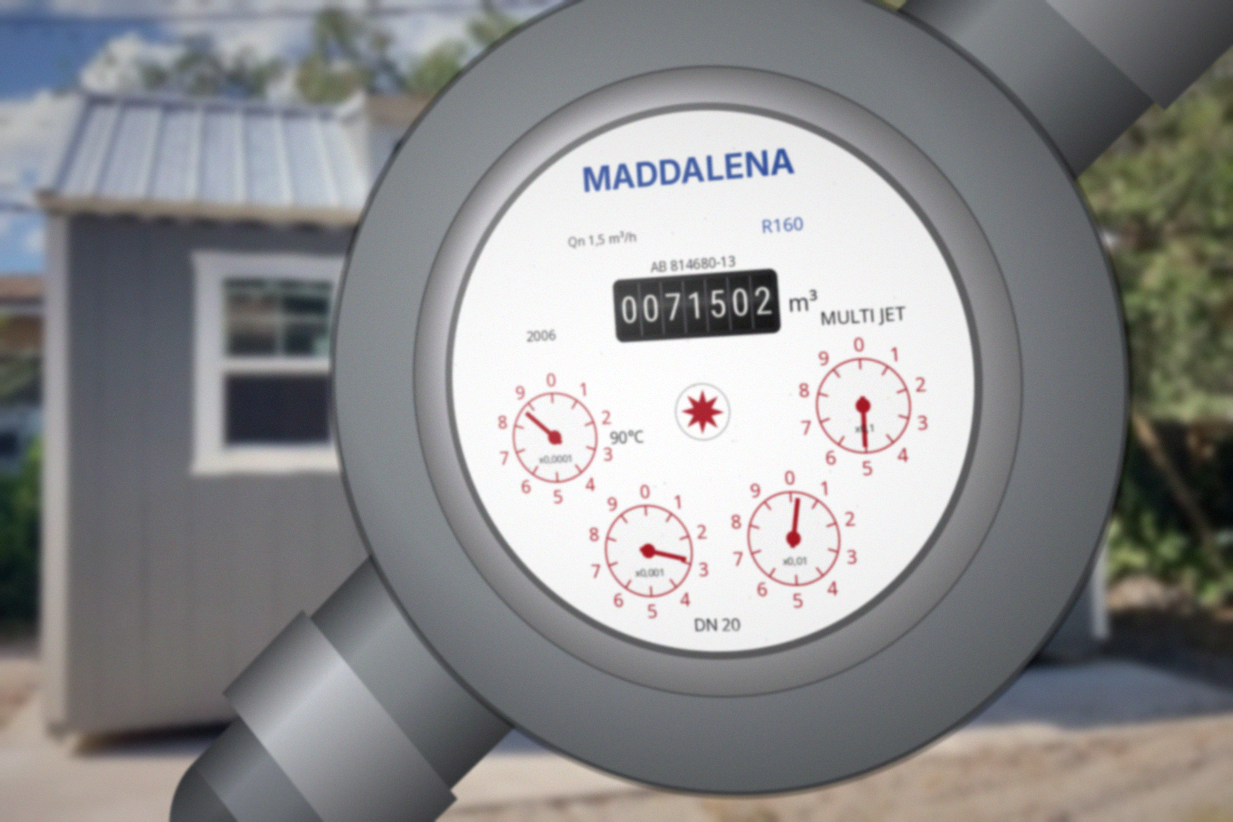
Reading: 71502.5028 m³
